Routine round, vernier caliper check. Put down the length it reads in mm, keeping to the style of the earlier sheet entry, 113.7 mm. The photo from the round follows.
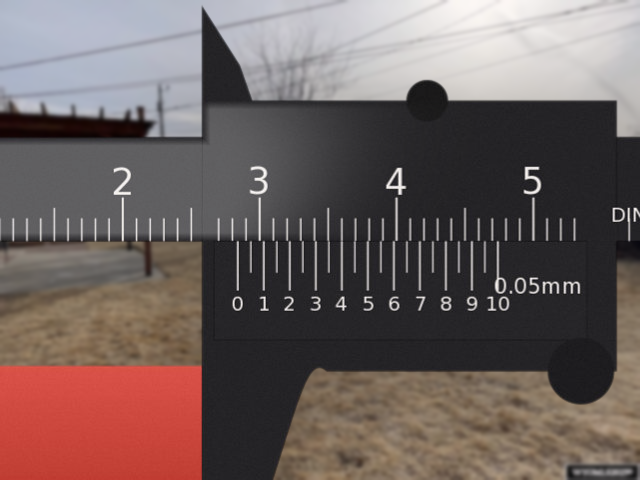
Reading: 28.4 mm
